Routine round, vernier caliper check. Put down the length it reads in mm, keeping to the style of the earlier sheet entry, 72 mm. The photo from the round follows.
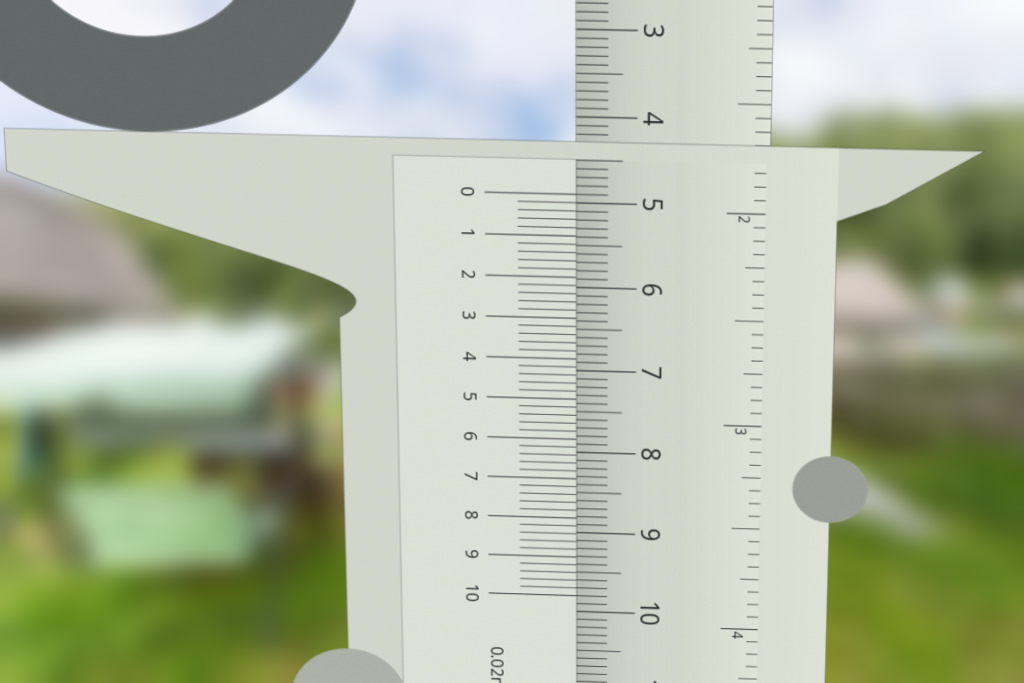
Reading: 49.0 mm
